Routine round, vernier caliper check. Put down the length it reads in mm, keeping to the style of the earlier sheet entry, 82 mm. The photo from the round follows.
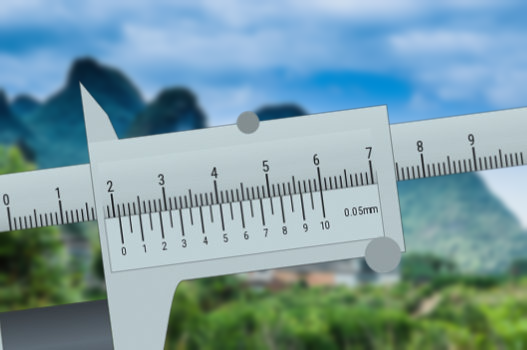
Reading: 21.0 mm
